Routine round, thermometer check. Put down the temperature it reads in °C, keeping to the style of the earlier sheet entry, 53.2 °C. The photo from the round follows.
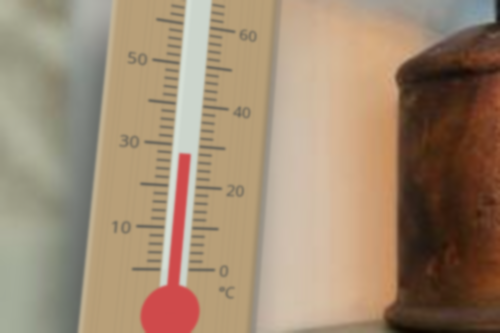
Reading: 28 °C
